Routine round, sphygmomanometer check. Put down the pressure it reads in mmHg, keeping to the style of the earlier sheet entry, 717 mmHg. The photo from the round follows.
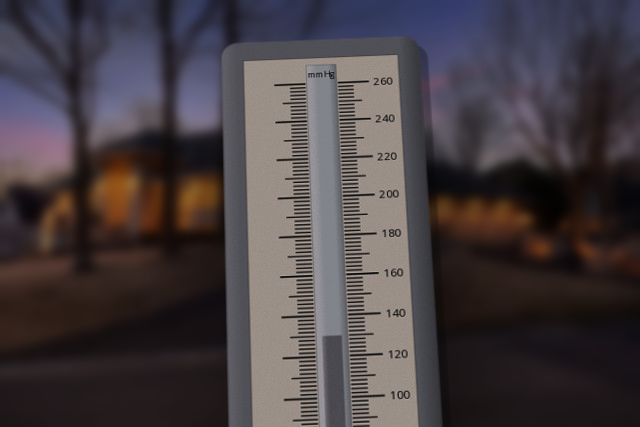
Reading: 130 mmHg
